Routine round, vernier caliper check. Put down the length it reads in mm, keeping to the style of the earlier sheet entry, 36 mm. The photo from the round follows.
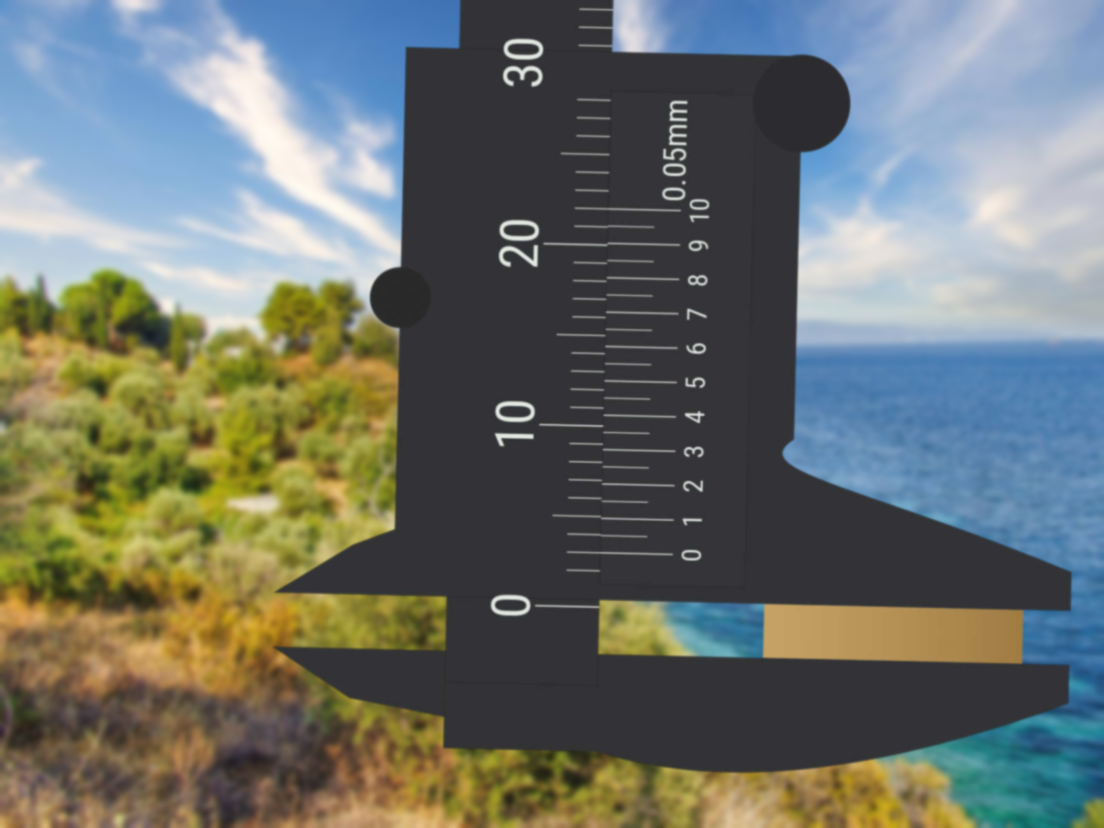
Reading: 3.0 mm
